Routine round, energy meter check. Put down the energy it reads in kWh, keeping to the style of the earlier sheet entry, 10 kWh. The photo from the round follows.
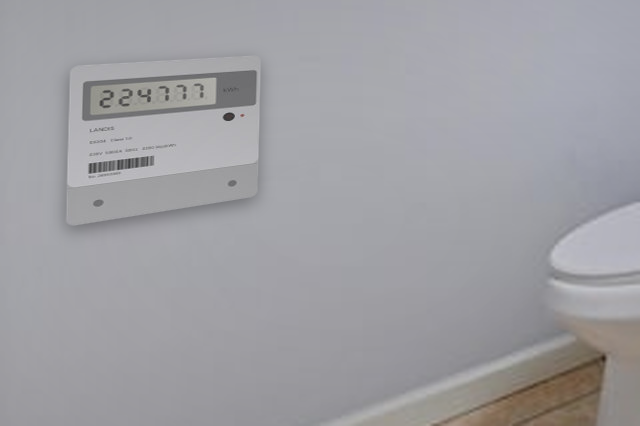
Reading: 224777 kWh
